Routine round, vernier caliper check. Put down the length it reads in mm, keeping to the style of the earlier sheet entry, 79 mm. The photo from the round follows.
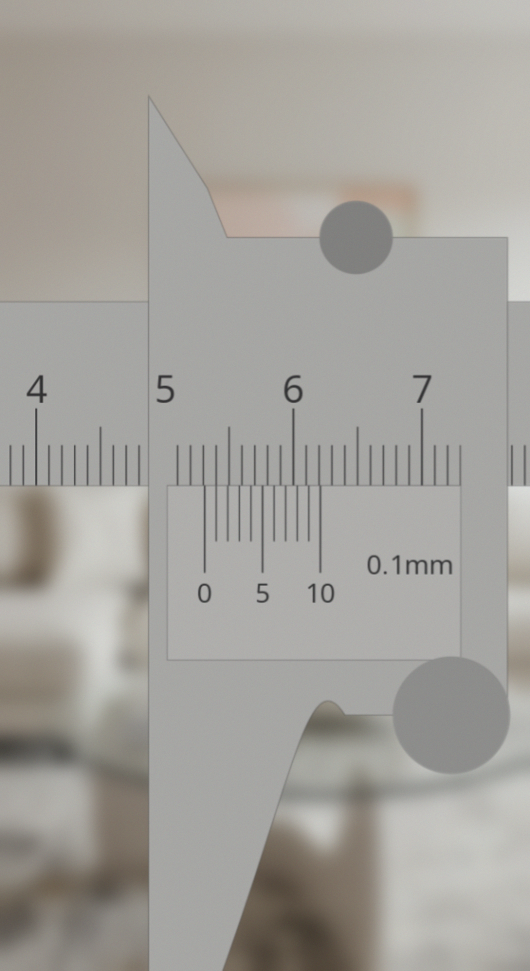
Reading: 53.1 mm
